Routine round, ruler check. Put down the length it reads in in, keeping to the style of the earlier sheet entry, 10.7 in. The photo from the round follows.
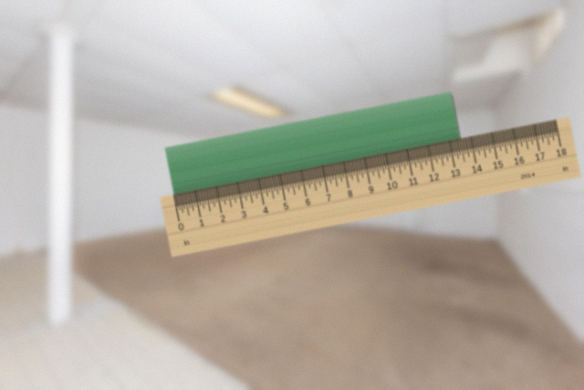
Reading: 13.5 in
